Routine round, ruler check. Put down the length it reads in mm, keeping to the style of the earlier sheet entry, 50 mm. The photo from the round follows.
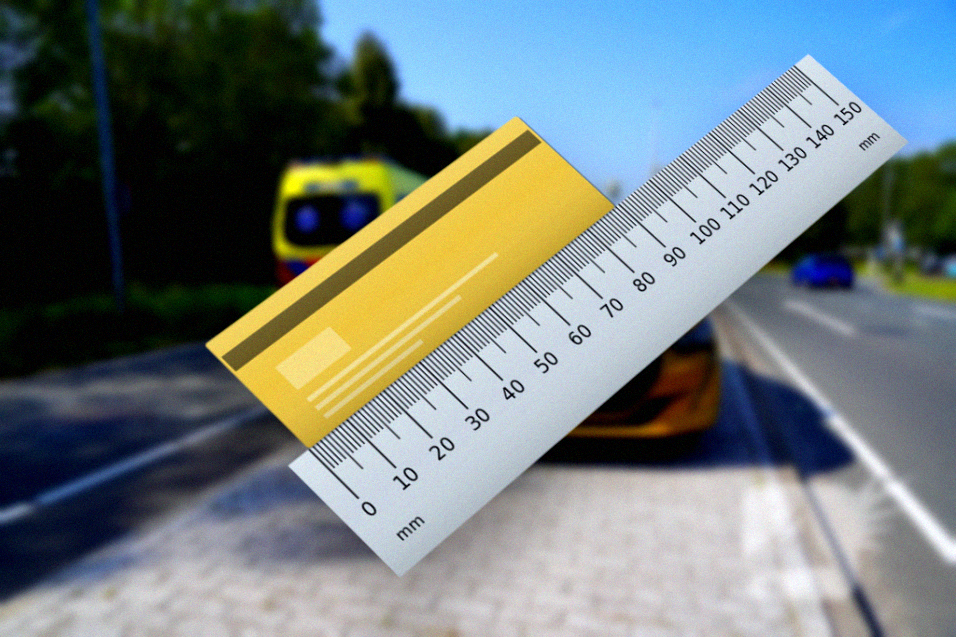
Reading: 89 mm
